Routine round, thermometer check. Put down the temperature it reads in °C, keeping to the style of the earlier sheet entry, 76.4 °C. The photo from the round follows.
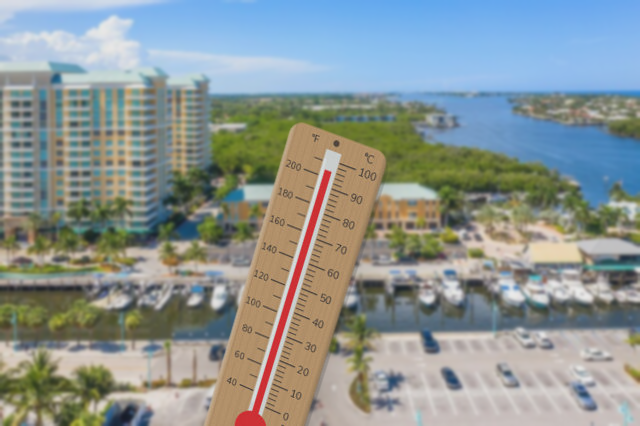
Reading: 96 °C
